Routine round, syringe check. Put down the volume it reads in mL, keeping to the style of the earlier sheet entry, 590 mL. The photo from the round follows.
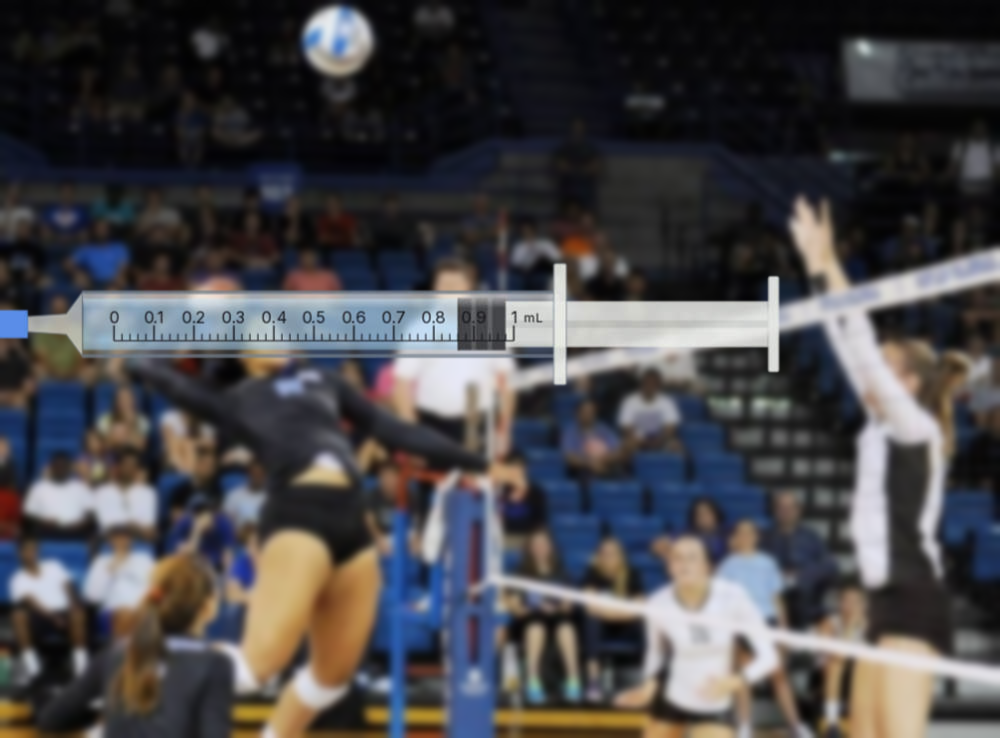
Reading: 0.86 mL
